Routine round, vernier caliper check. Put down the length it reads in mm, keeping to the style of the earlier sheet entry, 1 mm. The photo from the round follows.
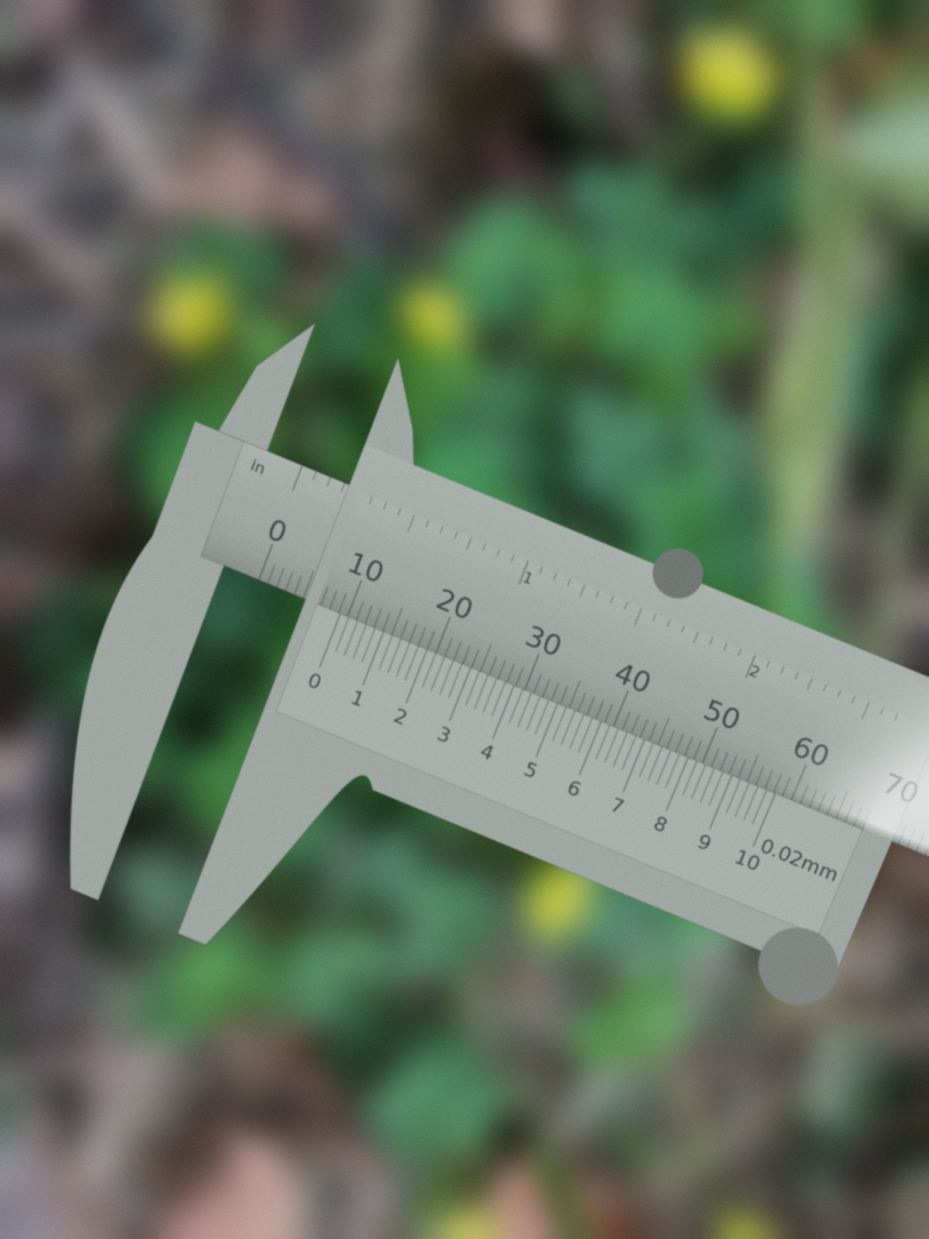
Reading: 9.2 mm
